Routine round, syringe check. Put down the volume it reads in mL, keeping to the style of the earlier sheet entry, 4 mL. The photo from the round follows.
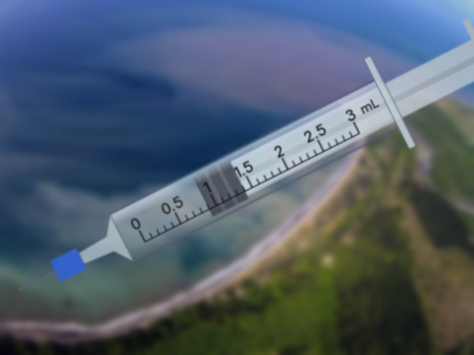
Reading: 0.9 mL
